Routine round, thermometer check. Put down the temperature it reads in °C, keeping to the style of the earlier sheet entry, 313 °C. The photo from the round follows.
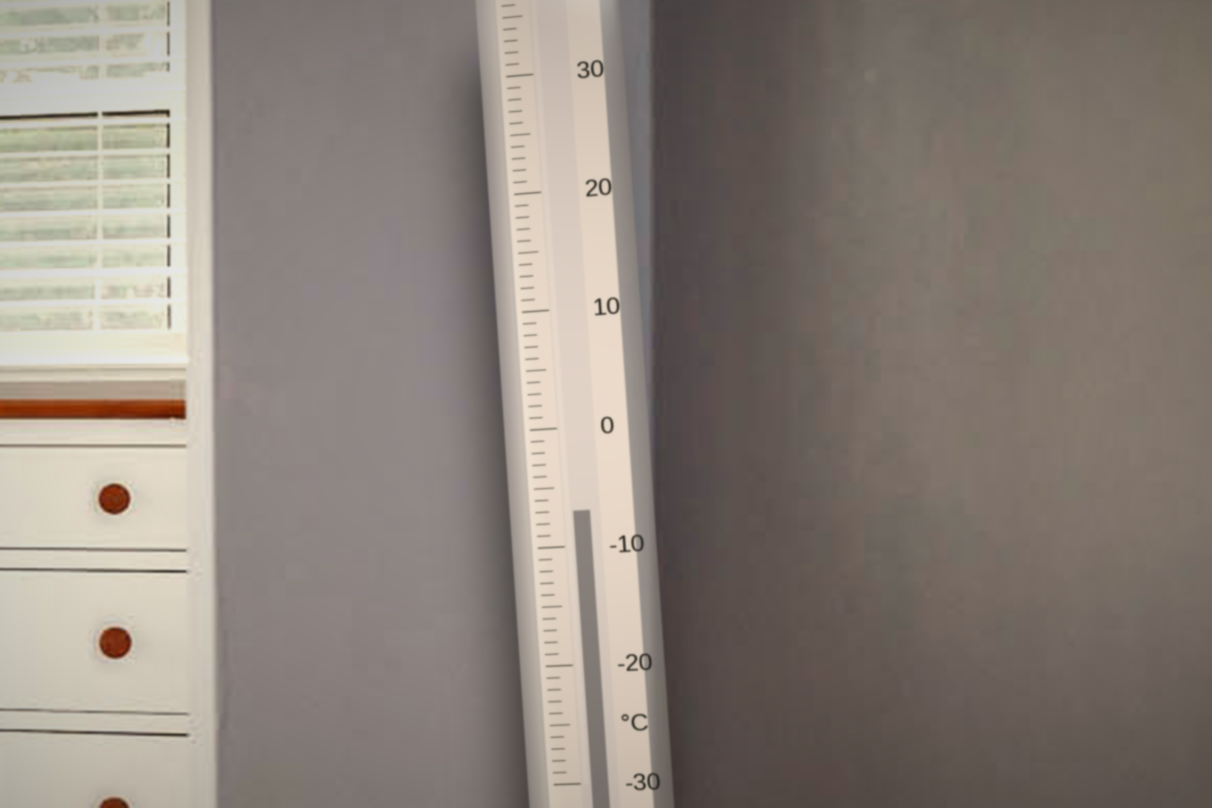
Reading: -7 °C
